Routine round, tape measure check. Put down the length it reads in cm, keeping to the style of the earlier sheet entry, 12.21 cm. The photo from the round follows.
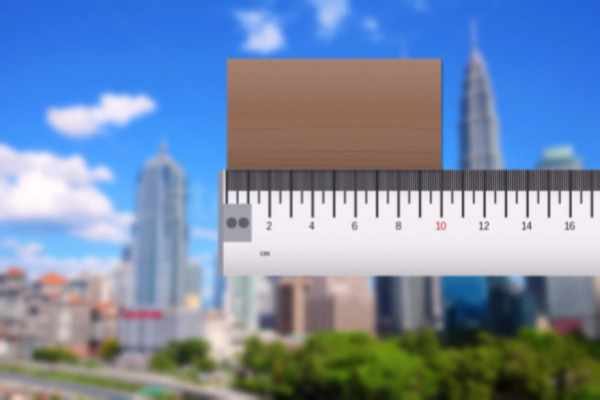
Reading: 10 cm
